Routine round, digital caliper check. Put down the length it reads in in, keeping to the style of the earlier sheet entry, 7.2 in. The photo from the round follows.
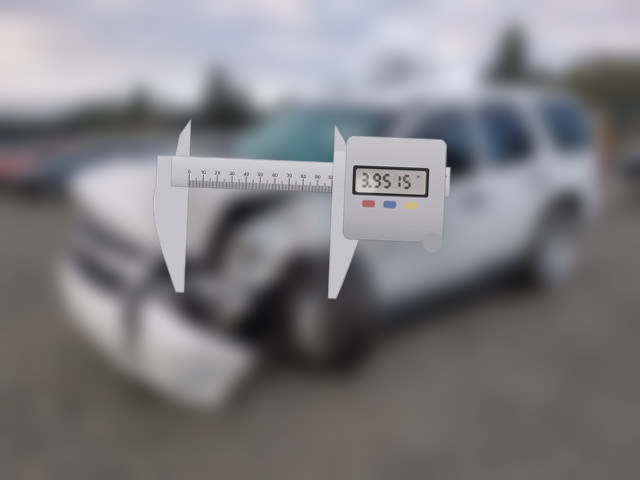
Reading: 3.9515 in
